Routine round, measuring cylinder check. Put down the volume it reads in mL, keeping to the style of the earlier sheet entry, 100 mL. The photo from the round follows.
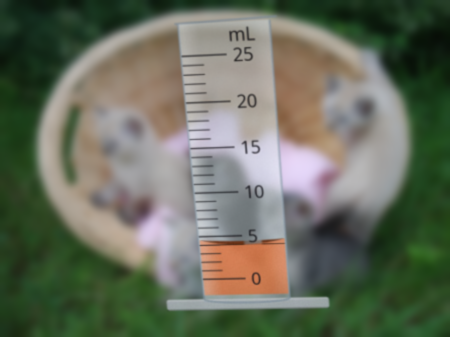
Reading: 4 mL
